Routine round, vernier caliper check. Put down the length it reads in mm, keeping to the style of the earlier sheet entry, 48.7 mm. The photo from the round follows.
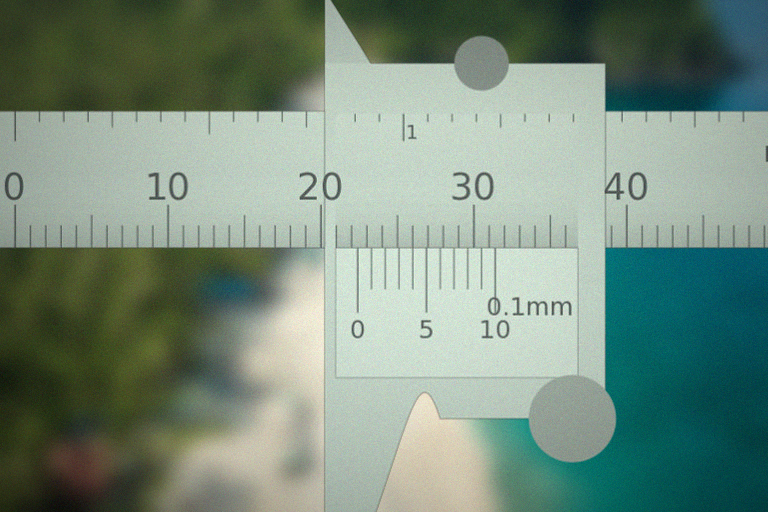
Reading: 22.4 mm
